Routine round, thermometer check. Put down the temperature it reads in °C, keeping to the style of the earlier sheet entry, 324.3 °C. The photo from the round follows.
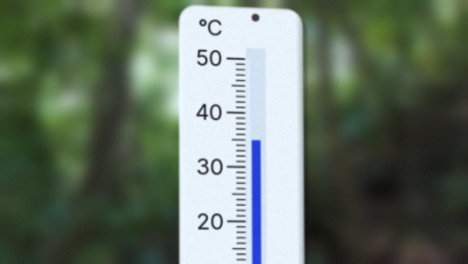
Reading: 35 °C
